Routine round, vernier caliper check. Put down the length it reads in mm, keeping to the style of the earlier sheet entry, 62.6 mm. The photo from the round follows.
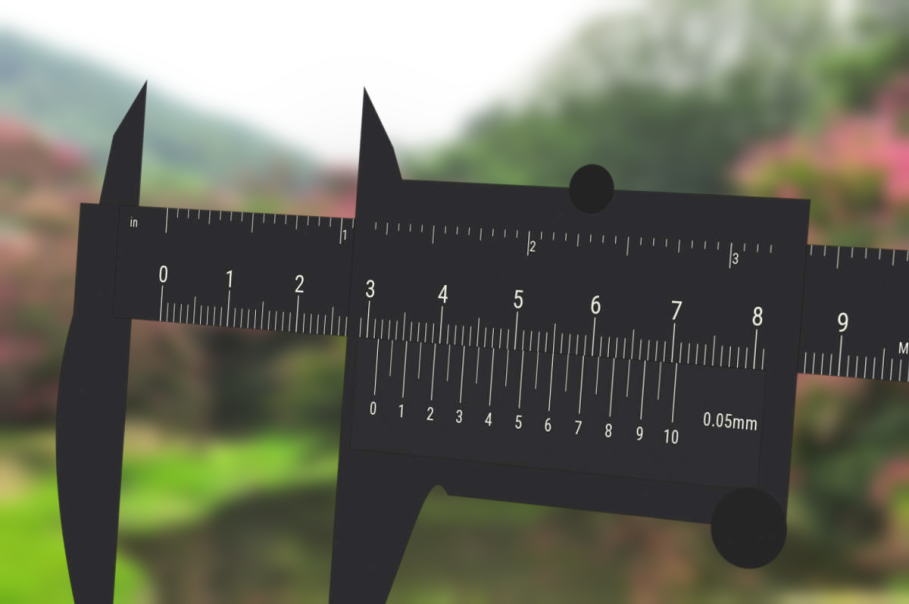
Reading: 31.6 mm
